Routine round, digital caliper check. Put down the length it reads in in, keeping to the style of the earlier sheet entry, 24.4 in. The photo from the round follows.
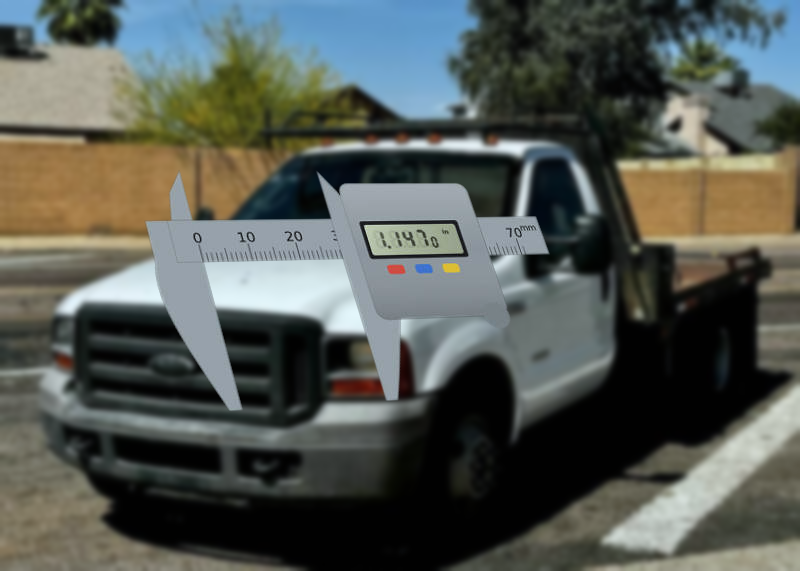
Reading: 1.1470 in
